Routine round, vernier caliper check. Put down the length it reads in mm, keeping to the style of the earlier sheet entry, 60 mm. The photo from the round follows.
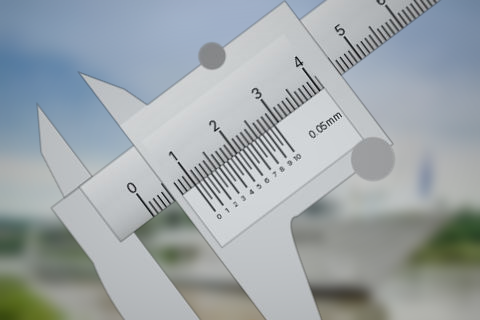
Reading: 10.0 mm
